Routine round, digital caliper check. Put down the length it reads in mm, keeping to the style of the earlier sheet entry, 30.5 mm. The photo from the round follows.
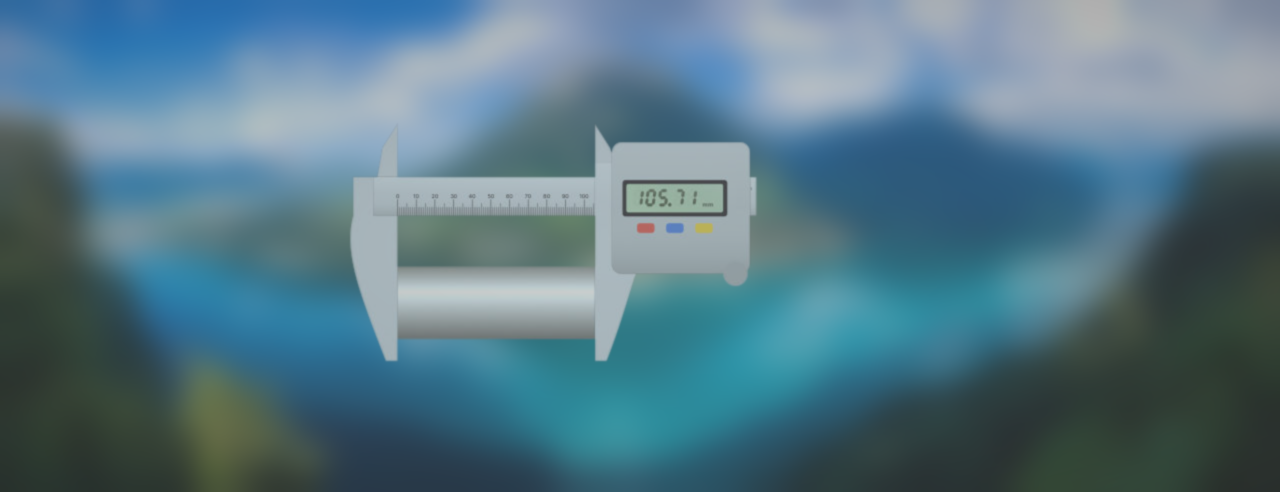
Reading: 105.71 mm
